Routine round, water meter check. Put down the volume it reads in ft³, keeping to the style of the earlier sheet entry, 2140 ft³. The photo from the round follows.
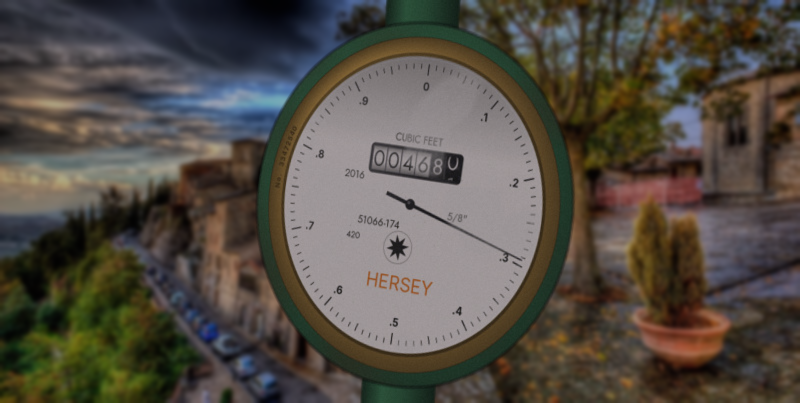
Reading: 4680.29 ft³
